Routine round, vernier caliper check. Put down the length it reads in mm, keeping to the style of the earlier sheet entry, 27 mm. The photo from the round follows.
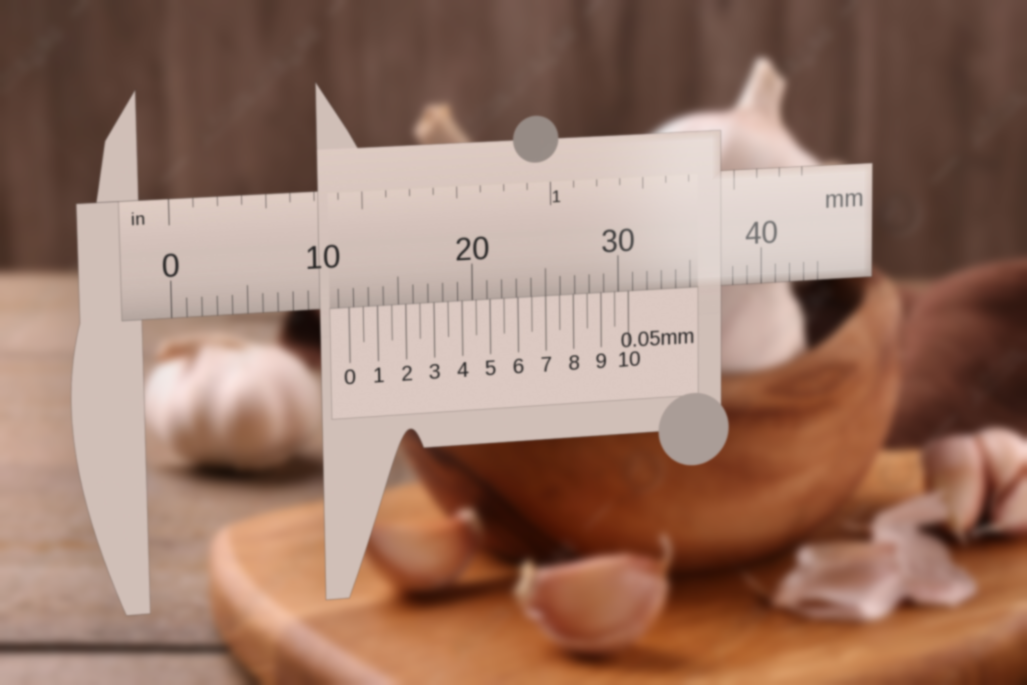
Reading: 11.7 mm
